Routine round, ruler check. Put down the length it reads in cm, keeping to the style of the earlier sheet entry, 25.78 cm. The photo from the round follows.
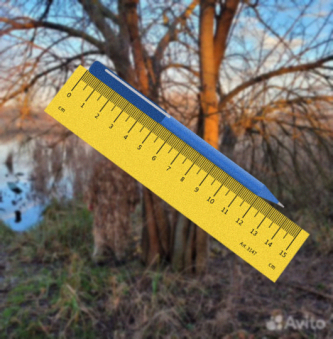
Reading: 13.5 cm
